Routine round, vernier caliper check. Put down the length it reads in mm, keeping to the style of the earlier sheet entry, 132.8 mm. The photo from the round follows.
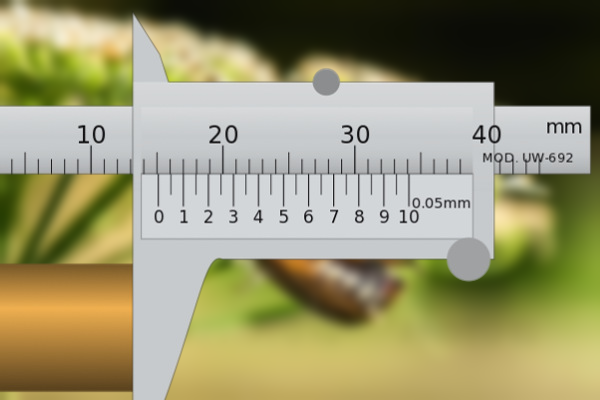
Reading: 15.1 mm
